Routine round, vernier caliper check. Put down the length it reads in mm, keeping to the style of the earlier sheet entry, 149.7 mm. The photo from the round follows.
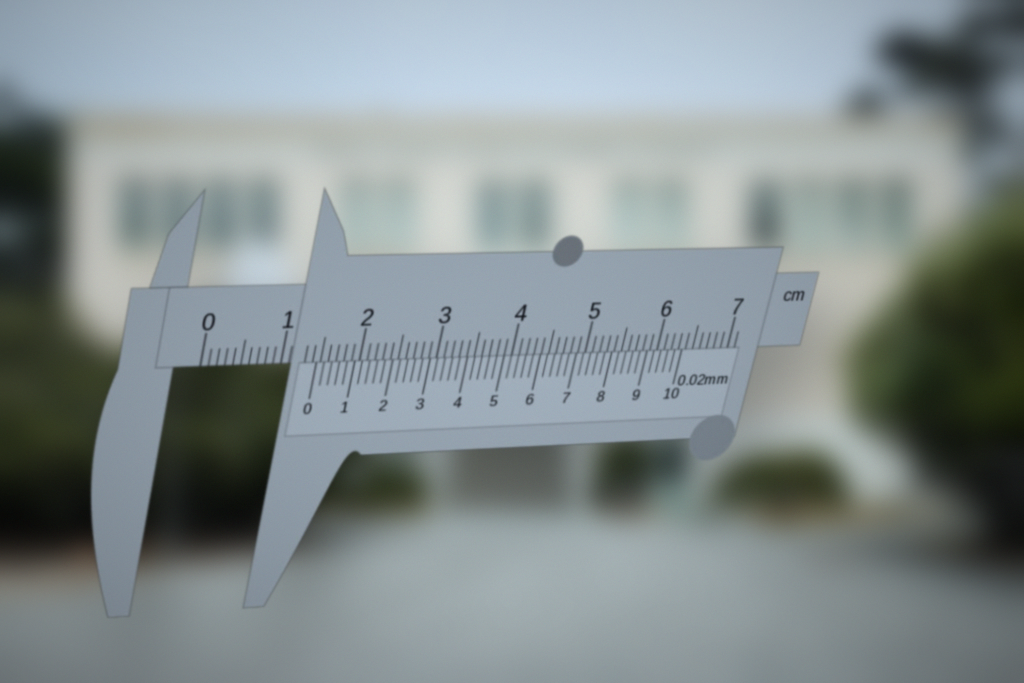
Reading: 14.5 mm
